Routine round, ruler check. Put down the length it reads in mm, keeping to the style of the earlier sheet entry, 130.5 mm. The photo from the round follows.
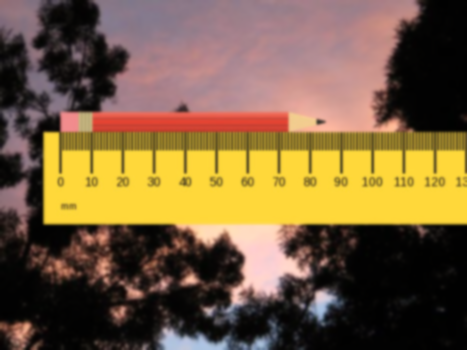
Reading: 85 mm
